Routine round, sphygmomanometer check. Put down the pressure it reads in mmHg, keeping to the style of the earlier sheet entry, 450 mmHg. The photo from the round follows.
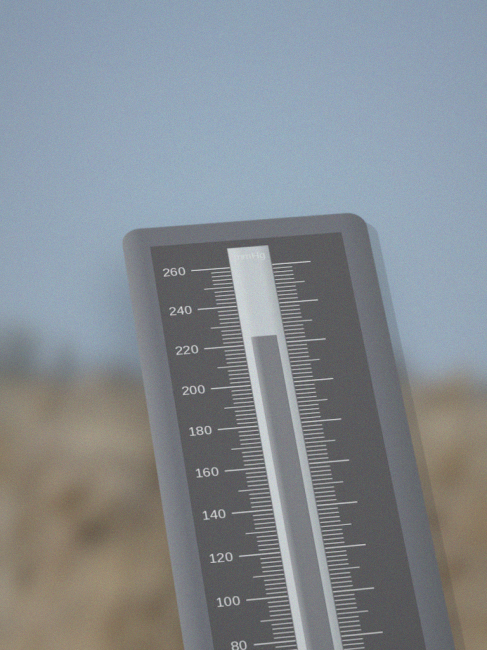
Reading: 224 mmHg
